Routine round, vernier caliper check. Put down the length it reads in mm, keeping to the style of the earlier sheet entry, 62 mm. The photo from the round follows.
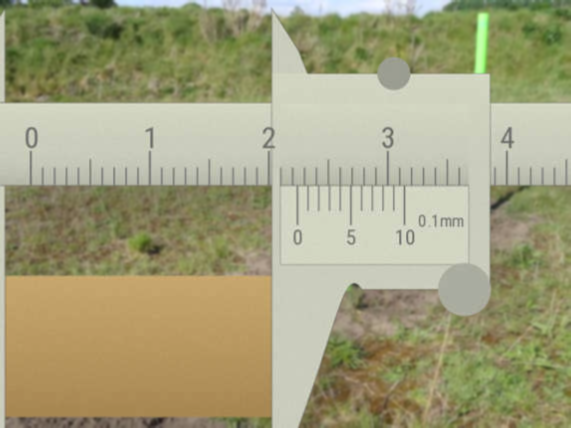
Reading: 22.4 mm
